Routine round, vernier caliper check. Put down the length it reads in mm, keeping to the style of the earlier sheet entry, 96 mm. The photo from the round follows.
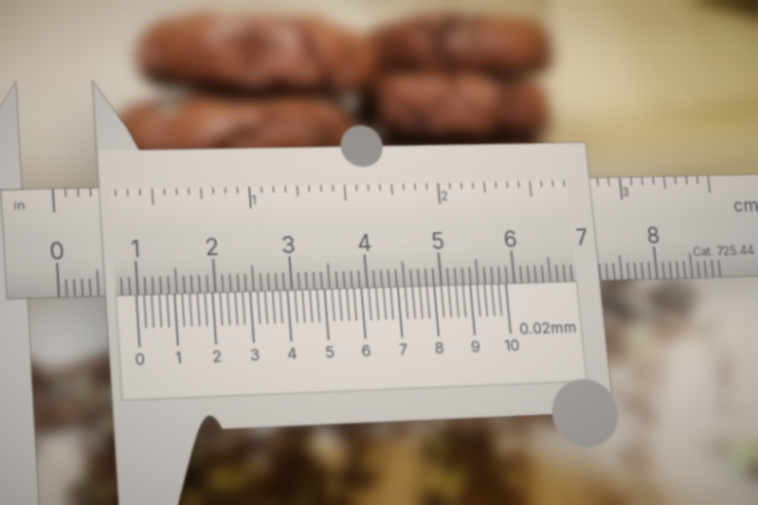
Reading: 9.8 mm
